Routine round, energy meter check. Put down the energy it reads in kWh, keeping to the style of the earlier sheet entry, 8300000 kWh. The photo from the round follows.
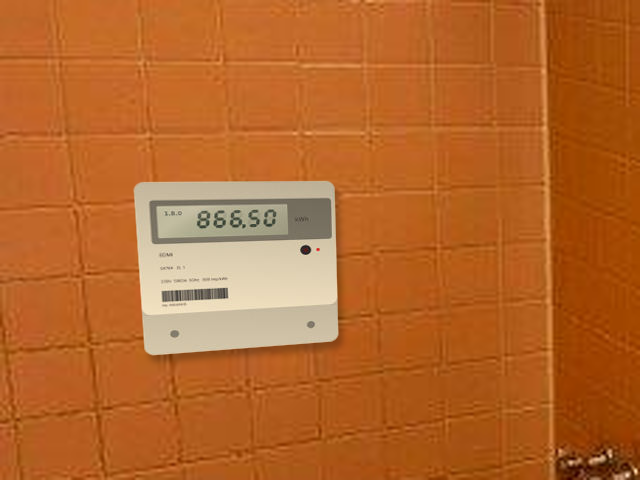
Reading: 866.50 kWh
